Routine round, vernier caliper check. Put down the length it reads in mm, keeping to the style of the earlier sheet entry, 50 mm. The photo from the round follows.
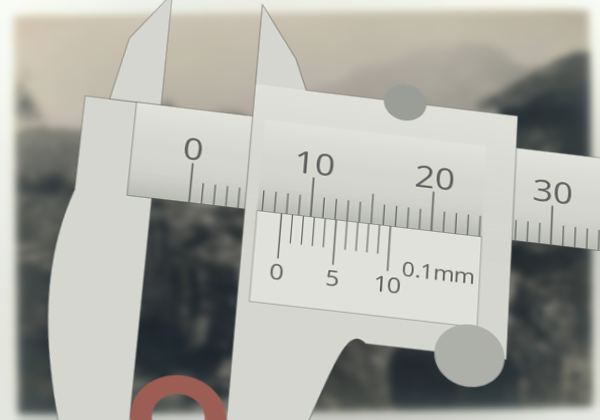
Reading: 7.6 mm
